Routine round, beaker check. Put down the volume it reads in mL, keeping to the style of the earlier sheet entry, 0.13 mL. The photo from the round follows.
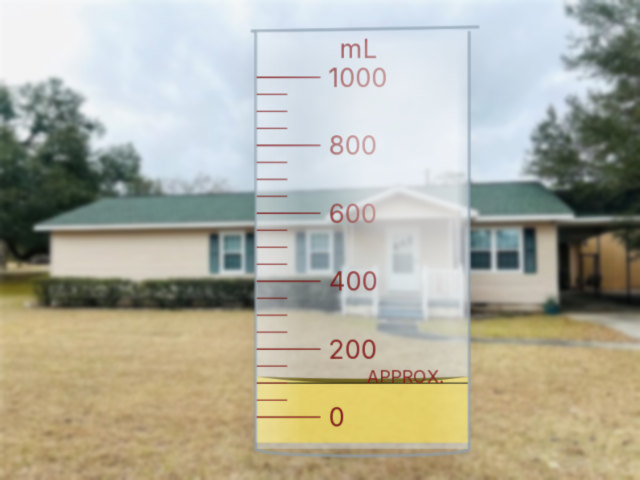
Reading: 100 mL
